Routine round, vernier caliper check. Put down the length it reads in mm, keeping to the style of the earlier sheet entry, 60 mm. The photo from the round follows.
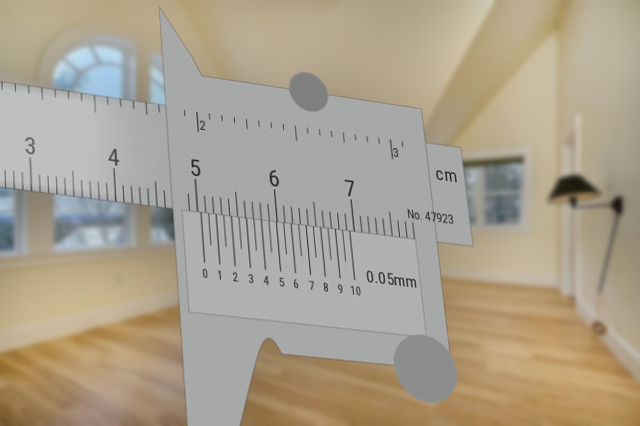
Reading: 50.4 mm
